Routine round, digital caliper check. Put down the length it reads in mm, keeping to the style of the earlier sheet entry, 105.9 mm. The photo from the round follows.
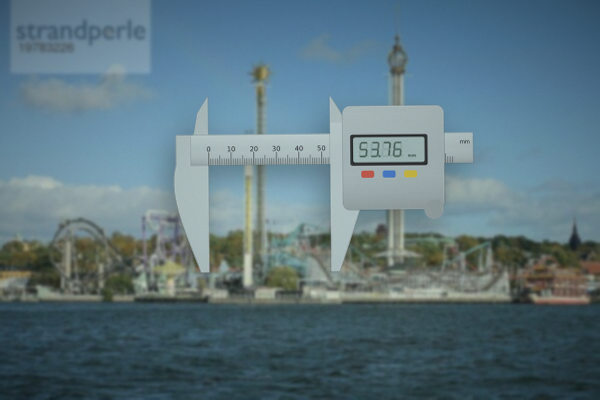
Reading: 53.76 mm
